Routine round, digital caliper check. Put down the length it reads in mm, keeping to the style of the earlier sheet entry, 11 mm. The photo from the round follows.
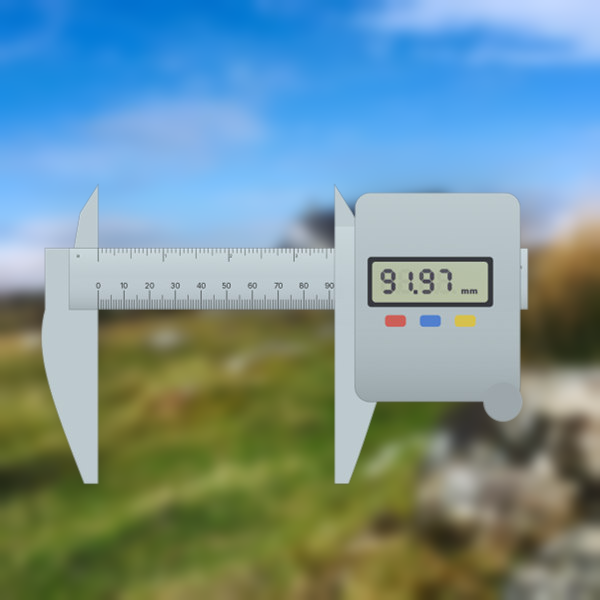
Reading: 91.97 mm
